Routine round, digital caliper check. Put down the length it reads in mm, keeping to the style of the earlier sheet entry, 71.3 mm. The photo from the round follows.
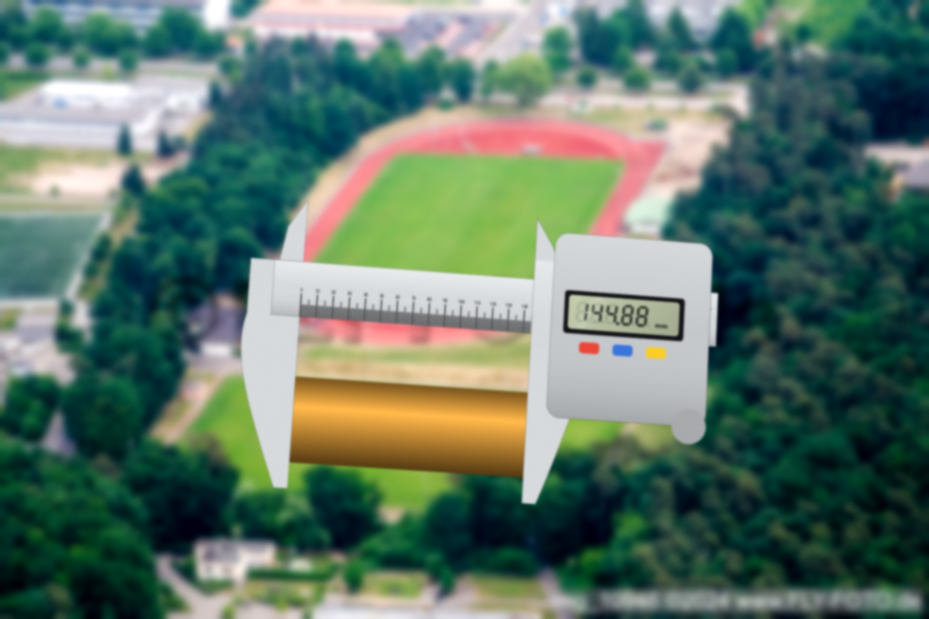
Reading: 144.88 mm
